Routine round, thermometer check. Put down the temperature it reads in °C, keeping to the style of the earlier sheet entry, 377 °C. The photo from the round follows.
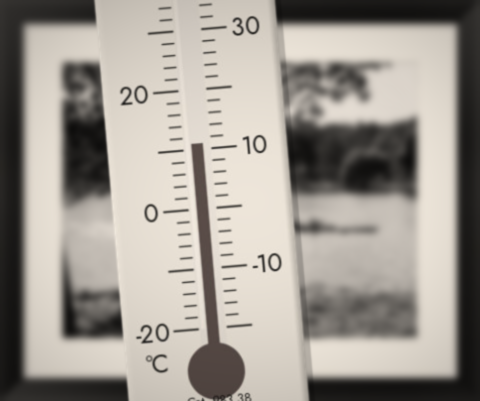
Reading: 11 °C
